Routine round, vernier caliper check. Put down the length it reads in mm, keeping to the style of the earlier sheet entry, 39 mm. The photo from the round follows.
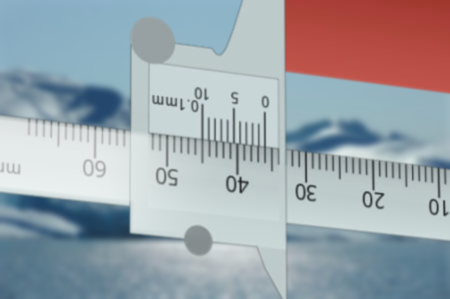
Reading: 36.0 mm
